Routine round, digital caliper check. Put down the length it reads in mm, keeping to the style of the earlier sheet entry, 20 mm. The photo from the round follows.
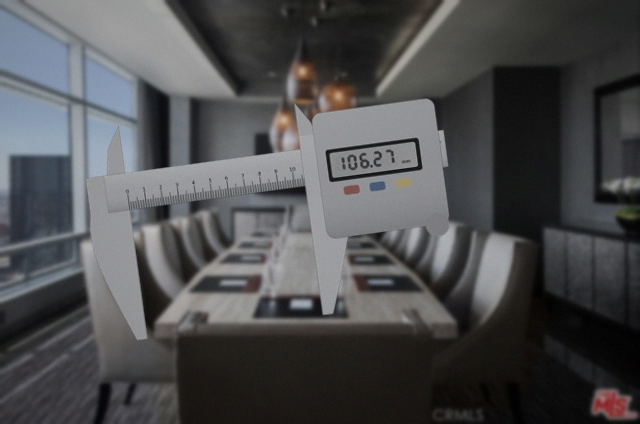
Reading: 106.27 mm
